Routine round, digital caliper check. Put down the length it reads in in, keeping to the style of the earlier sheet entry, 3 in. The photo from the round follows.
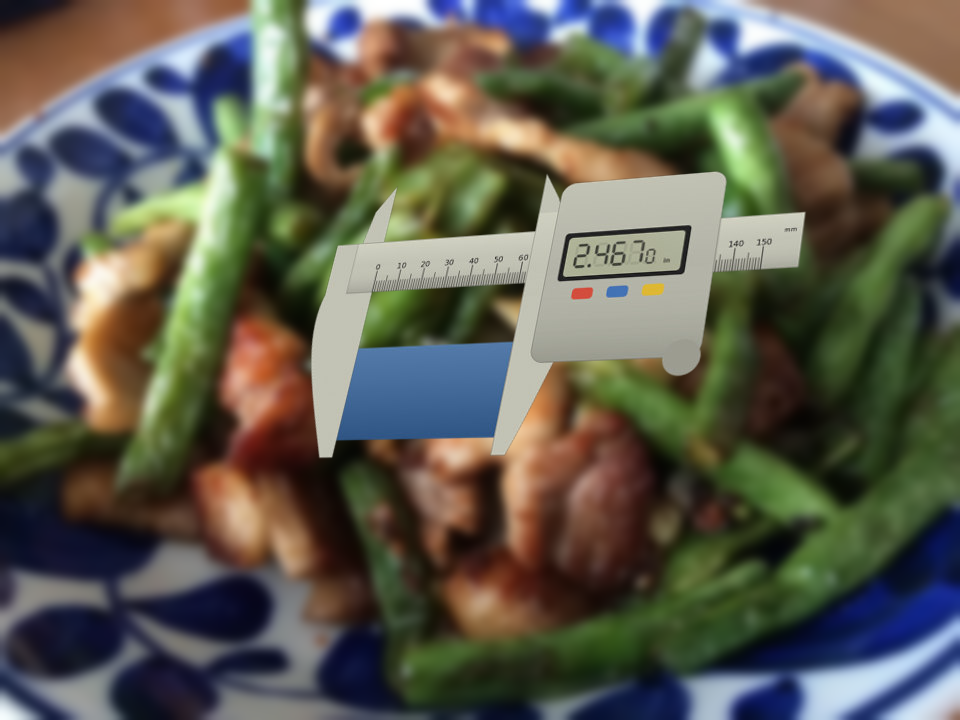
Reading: 2.4670 in
